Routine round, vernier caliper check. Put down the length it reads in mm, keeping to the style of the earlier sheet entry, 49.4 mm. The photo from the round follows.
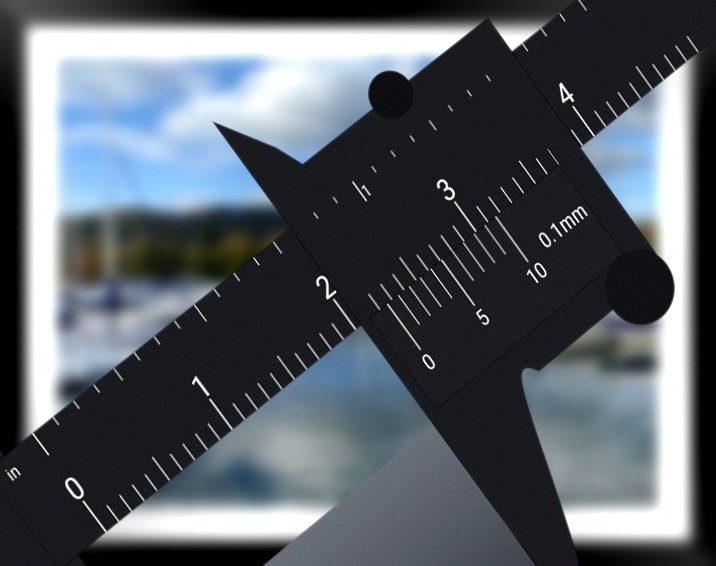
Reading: 22.6 mm
